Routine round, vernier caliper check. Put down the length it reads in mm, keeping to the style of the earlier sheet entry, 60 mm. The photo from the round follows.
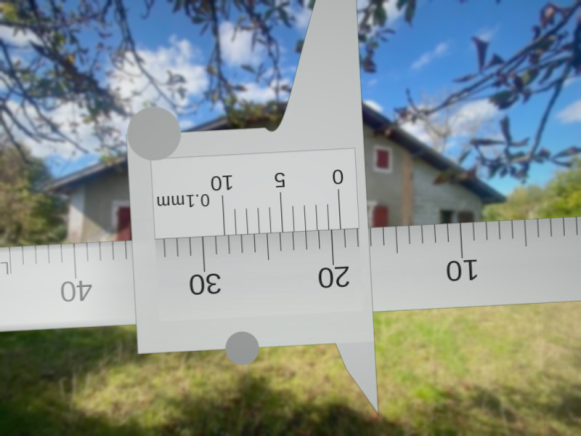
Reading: 19.3 mm
